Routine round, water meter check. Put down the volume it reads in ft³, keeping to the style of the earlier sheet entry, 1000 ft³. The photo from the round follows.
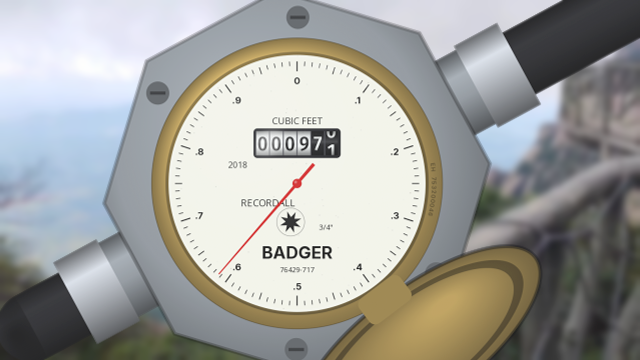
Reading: 970.61 ft³
